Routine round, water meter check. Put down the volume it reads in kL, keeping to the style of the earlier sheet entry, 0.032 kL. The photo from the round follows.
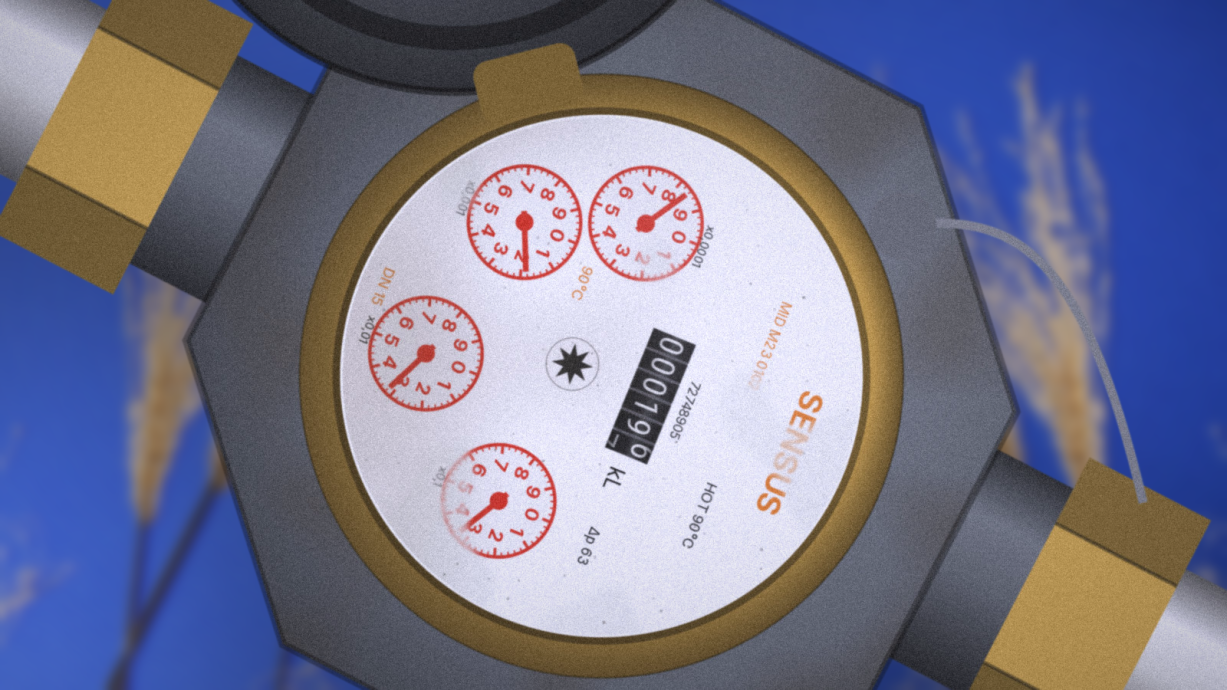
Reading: 196.3318 kL
